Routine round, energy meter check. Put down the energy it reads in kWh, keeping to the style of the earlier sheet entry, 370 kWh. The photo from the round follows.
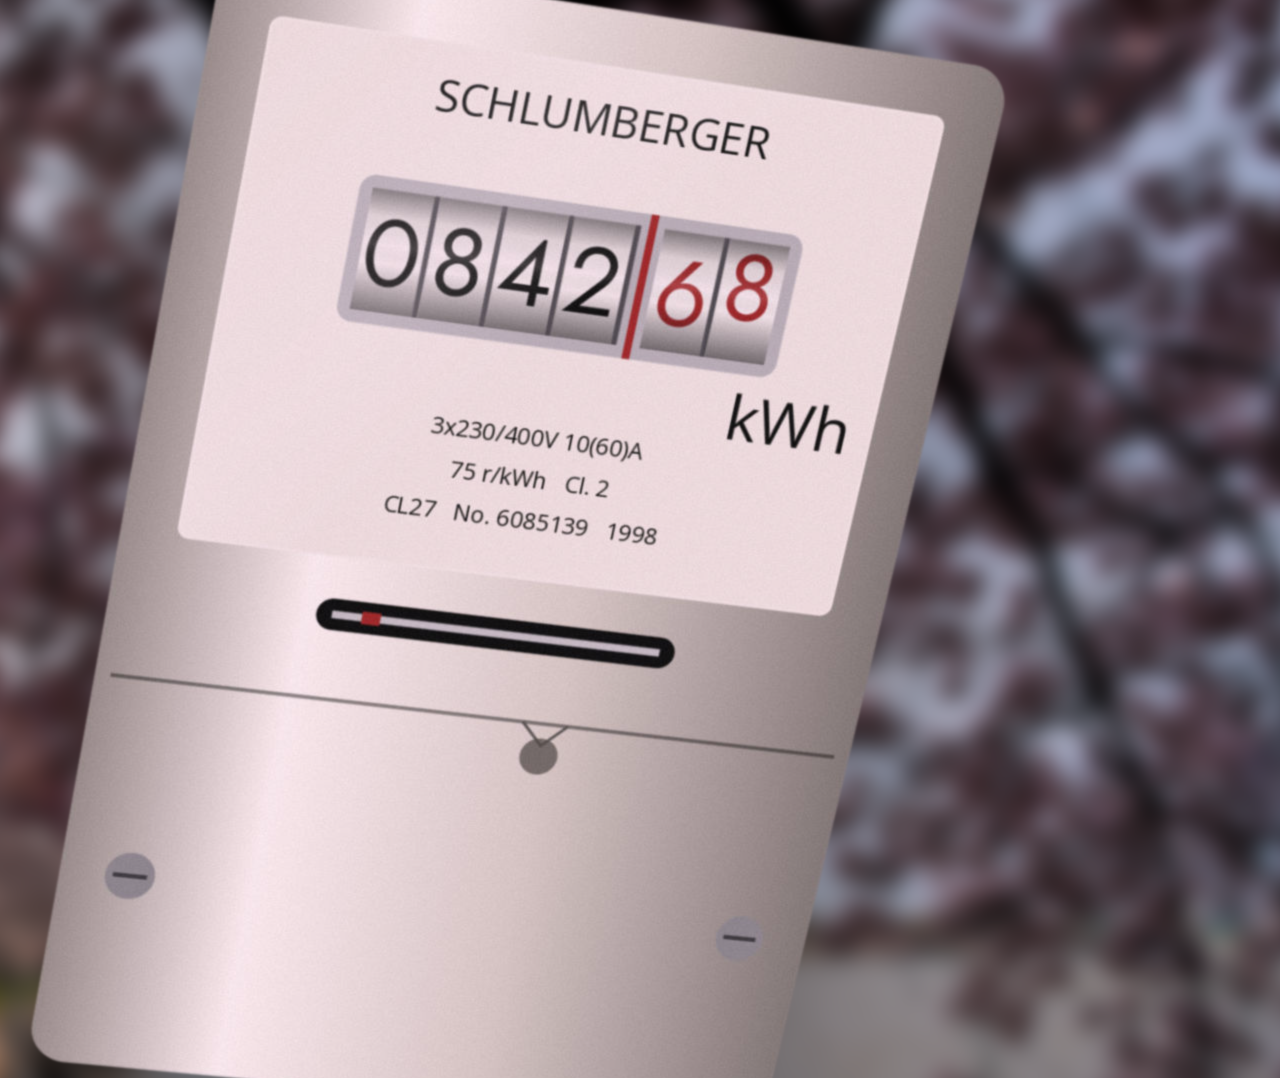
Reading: 842.68 kWh
